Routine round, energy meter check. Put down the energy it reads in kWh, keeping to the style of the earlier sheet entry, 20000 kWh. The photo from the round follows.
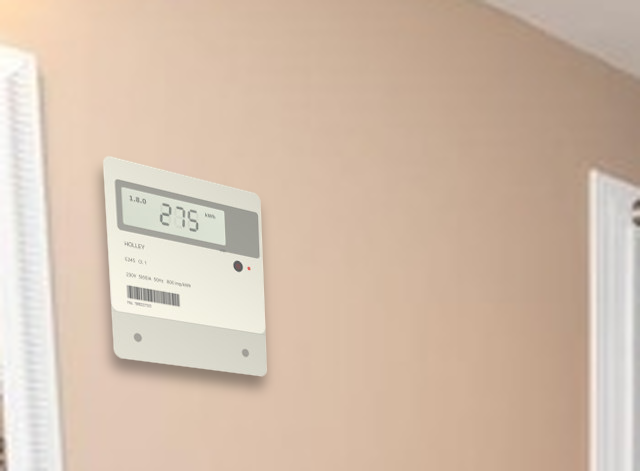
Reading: 275 kWh
